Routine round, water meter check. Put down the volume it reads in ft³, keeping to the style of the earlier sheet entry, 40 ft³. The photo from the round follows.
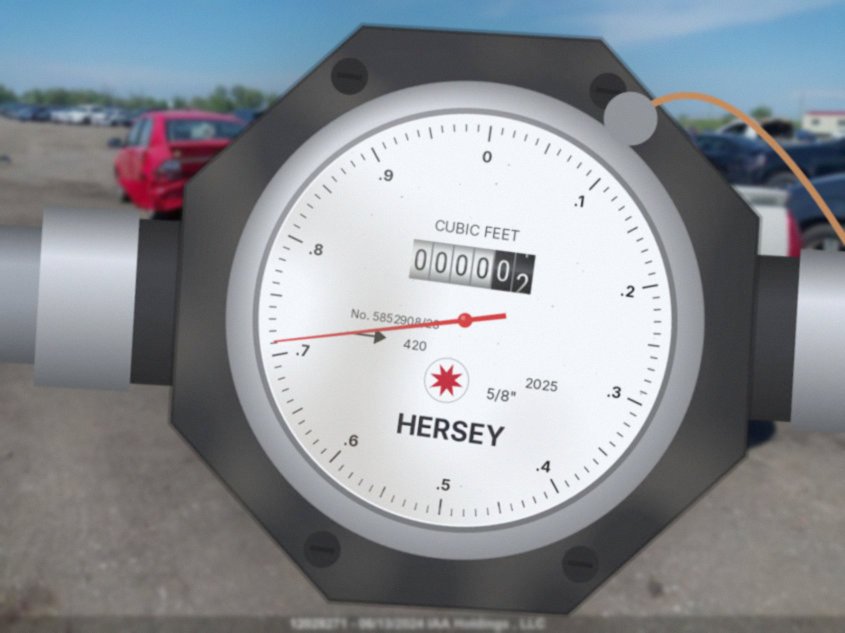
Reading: 1.71 ft³
